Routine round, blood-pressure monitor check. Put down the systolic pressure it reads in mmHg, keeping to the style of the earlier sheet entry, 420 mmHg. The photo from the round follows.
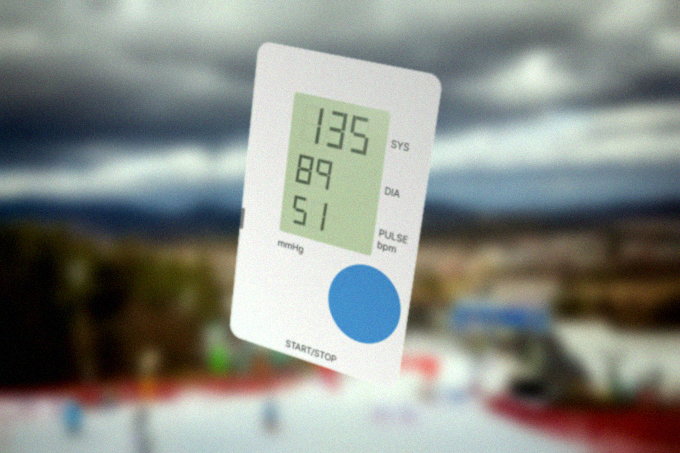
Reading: 135 mmHg
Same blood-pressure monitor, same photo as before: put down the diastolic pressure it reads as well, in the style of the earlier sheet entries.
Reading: 89 mmHg
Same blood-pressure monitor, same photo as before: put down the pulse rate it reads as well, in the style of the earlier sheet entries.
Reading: 51 bpm
